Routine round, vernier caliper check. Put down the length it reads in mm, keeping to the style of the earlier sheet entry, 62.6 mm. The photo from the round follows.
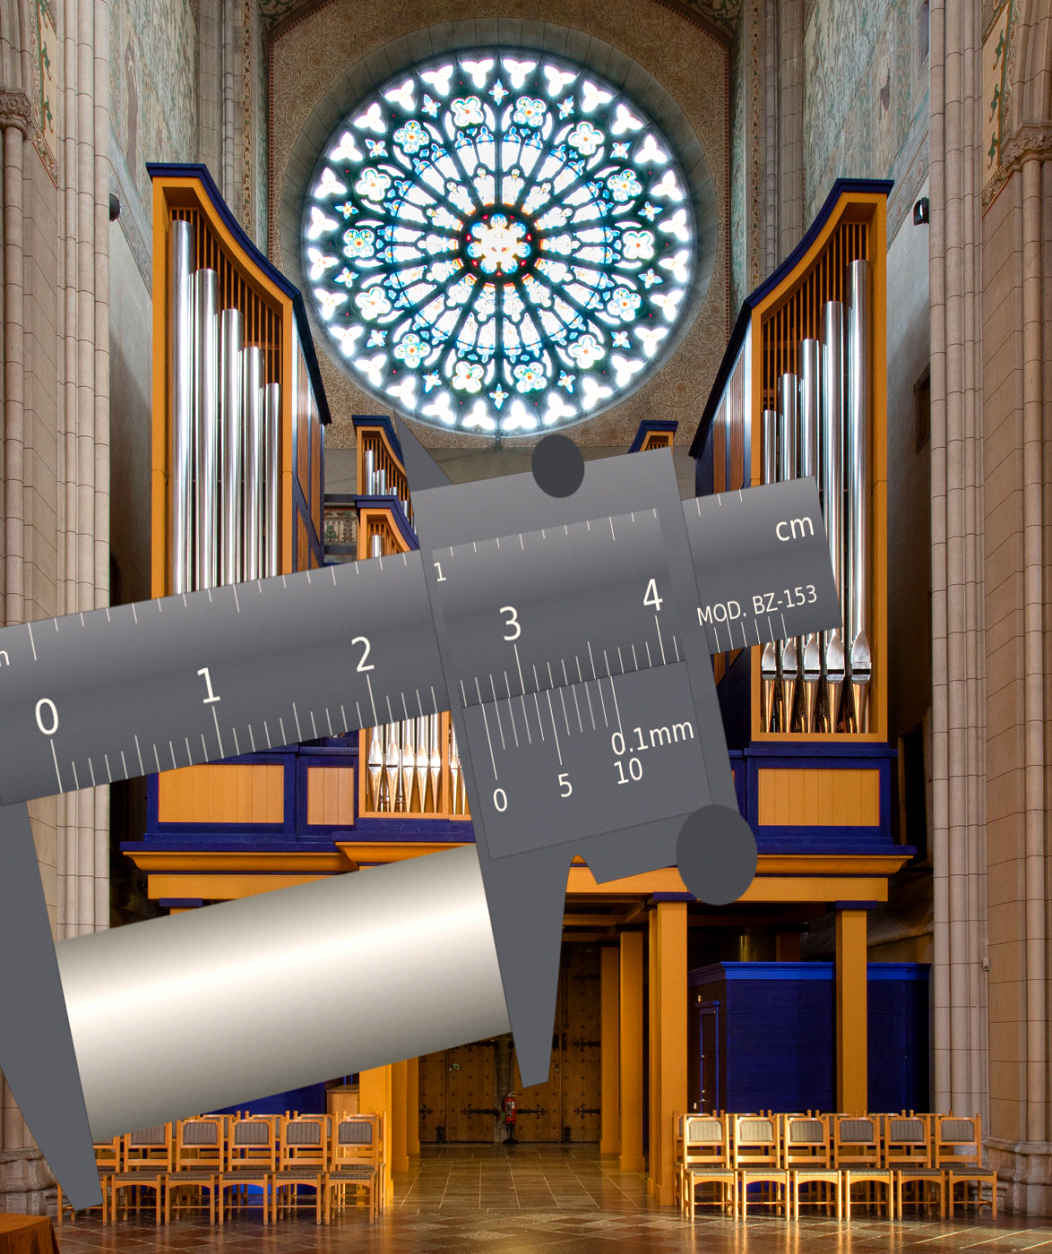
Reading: 27.1 mm
